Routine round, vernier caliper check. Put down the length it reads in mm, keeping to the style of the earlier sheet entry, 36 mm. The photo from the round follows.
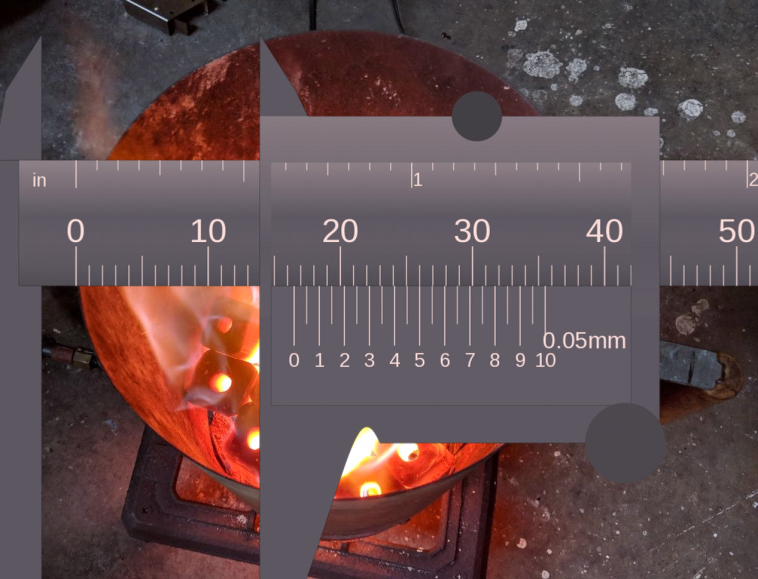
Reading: 16.5 mm
